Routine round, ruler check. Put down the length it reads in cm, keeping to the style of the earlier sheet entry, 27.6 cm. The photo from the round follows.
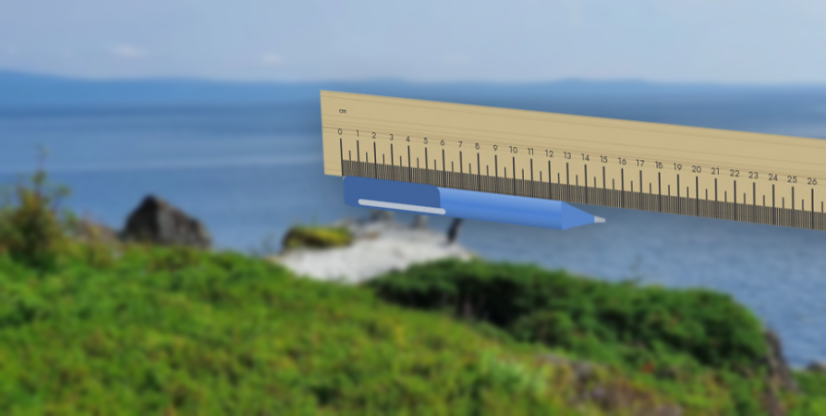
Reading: 15 cm
